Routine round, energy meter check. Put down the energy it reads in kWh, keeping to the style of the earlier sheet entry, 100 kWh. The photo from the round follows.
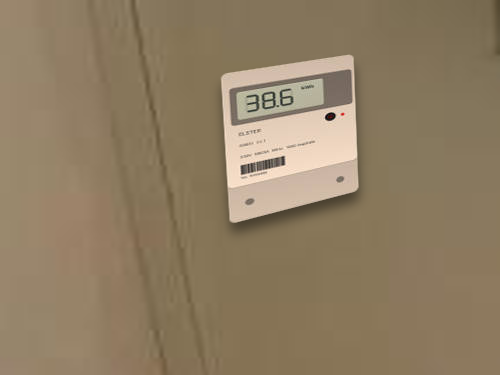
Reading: 38.6 kWh
